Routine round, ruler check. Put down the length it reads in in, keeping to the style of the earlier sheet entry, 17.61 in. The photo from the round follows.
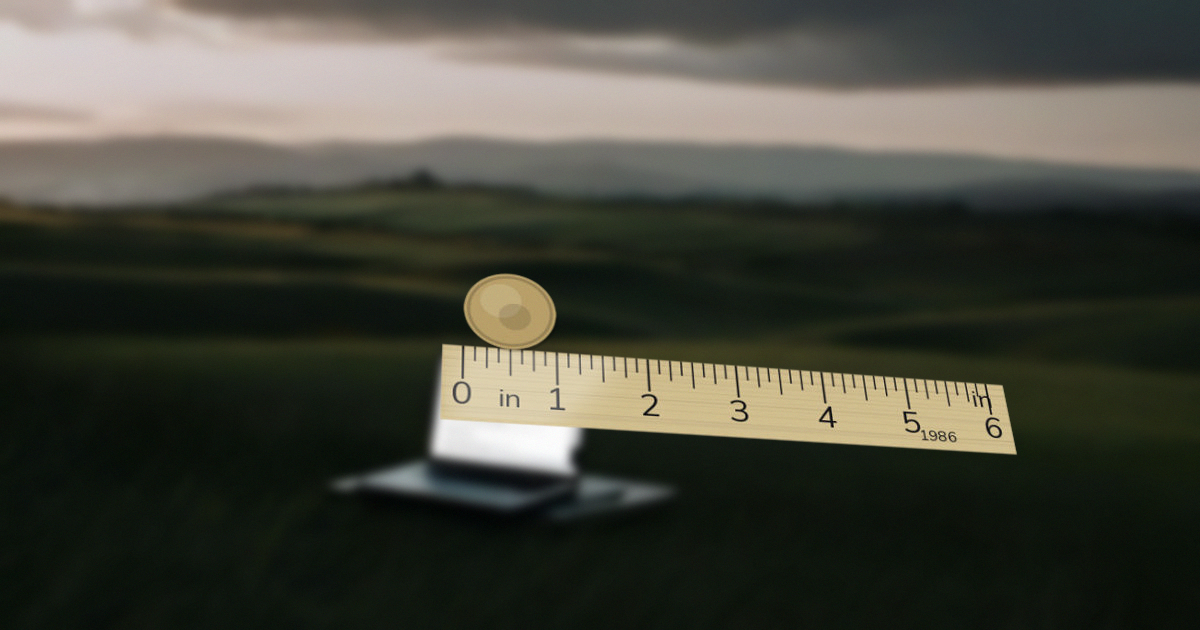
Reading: 1 in
